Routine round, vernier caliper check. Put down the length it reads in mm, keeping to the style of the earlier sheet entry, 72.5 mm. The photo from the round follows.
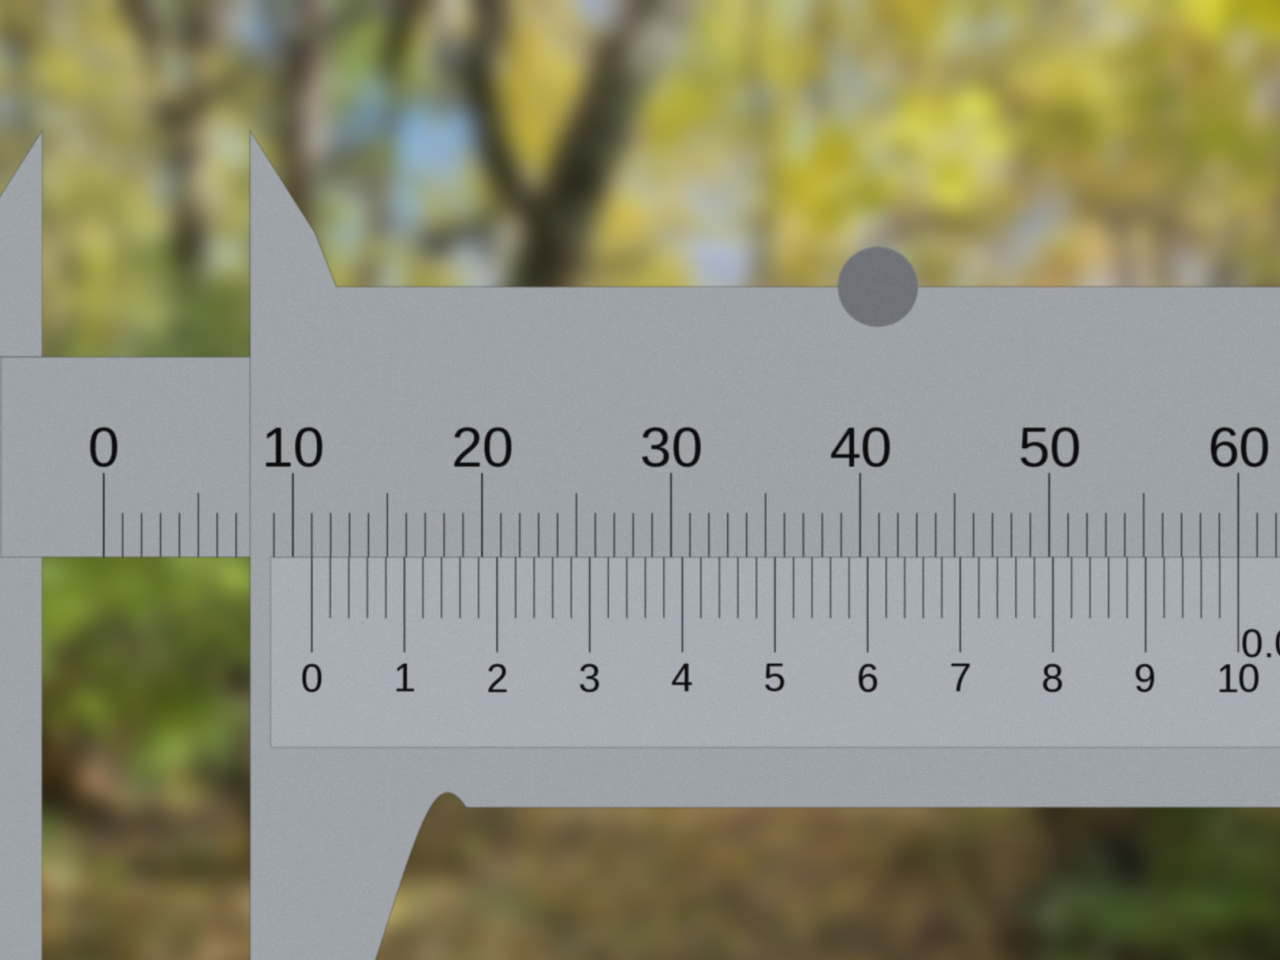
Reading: 11.0 mm
